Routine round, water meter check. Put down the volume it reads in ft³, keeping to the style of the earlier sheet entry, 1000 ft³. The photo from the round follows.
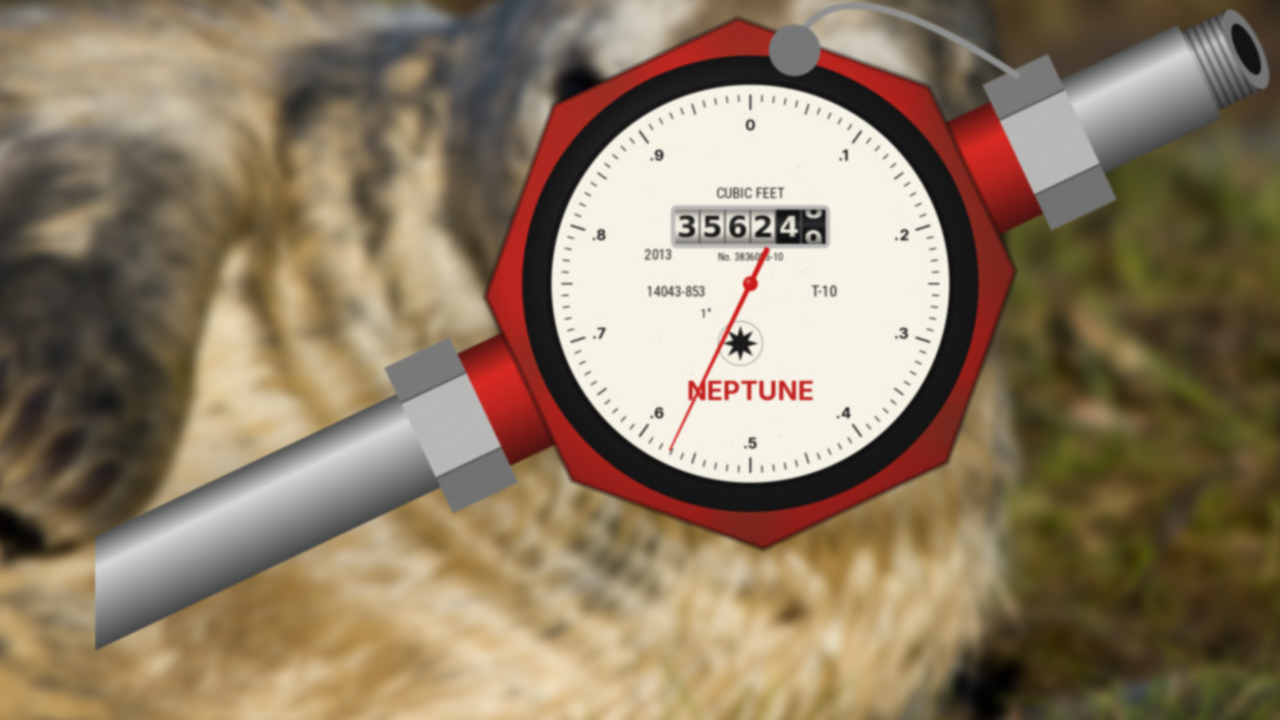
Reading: 356248.57 ft³
